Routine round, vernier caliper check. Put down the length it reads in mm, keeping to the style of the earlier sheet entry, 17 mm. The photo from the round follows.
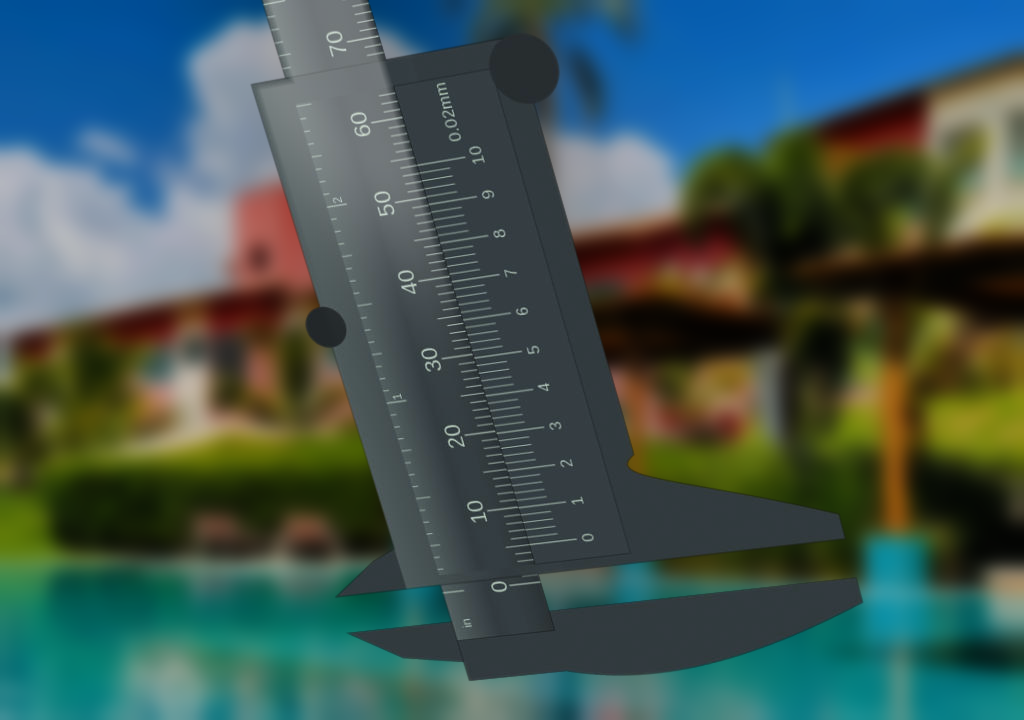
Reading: 5.0 mm
